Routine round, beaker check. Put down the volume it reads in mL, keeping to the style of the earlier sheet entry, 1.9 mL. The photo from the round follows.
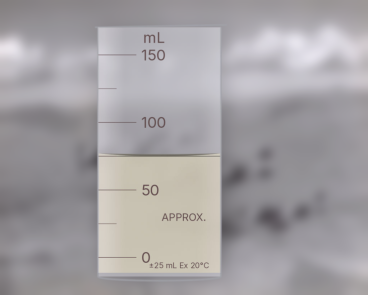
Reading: 75 mL
